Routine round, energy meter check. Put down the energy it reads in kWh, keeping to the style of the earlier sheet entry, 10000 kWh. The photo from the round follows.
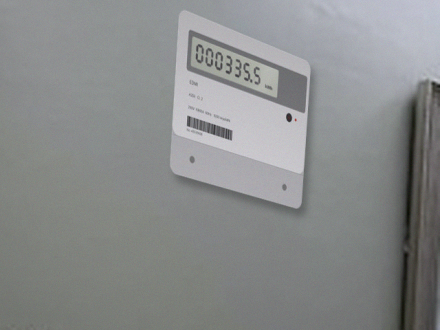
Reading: 335.5 kWh
